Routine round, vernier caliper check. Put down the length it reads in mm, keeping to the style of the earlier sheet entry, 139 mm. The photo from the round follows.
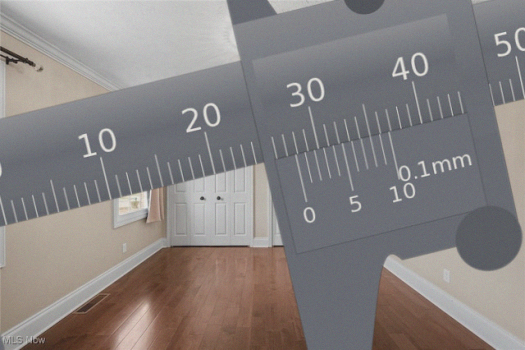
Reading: 27.8 mm
